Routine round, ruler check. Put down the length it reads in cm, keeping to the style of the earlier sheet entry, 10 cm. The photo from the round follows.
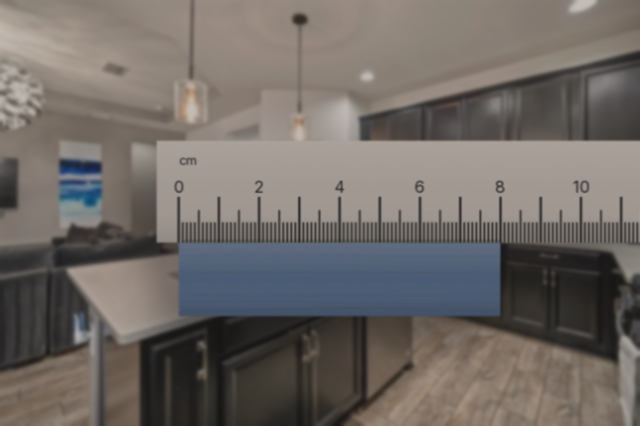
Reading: 8 cm
